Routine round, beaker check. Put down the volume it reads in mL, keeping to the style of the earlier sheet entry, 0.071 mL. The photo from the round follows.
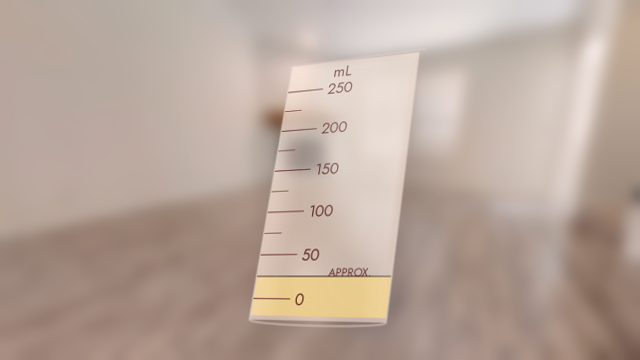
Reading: 25 mL
